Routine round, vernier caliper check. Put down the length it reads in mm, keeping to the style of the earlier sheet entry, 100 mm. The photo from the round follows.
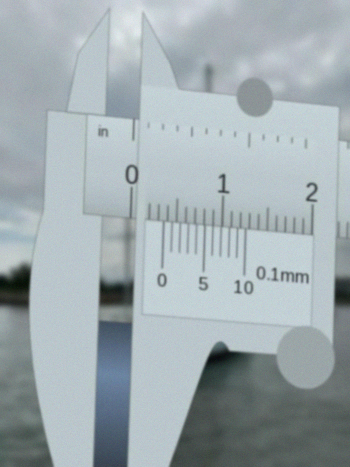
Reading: 3.6 mm
